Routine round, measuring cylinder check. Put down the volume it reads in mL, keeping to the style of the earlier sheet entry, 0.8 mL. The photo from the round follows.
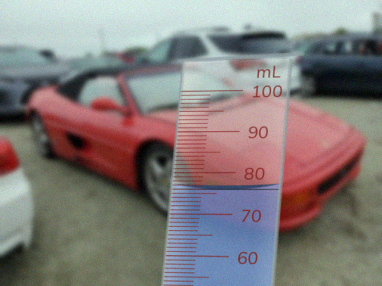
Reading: 76 mL
